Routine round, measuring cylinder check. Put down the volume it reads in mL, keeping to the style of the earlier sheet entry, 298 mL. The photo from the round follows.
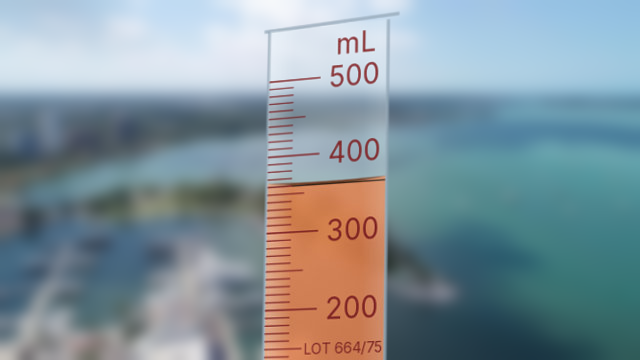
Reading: 360 mL
